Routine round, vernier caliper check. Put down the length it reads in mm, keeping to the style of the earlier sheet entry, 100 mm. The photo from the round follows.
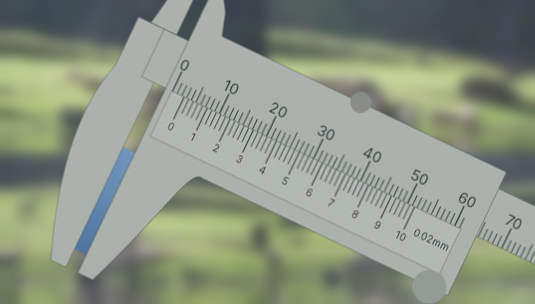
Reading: 2.5 mm
